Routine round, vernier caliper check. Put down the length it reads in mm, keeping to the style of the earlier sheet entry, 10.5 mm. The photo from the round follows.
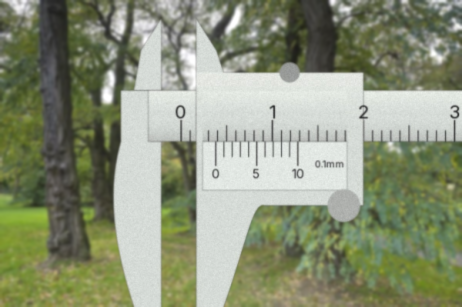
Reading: 3.8 mm
